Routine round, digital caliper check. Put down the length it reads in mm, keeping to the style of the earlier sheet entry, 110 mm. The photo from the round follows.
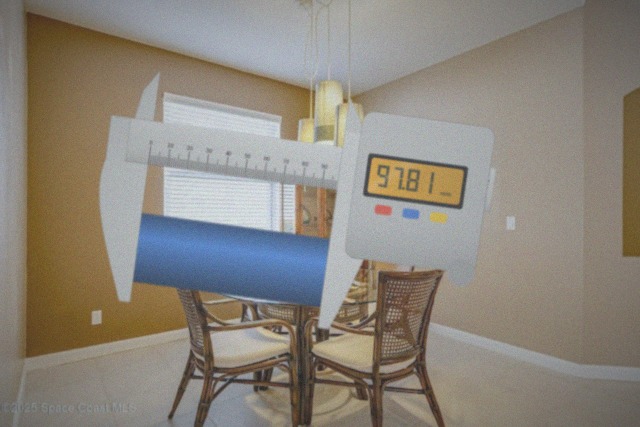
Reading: 97.81 mm
